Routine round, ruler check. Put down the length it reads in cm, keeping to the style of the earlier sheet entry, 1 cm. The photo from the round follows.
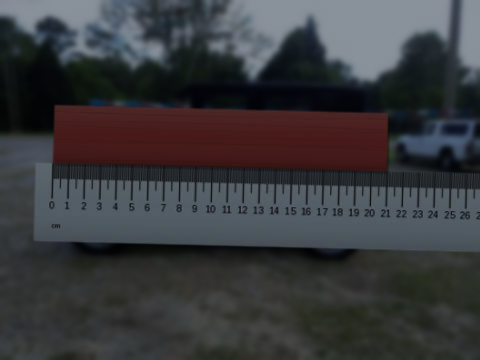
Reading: 21 cm
